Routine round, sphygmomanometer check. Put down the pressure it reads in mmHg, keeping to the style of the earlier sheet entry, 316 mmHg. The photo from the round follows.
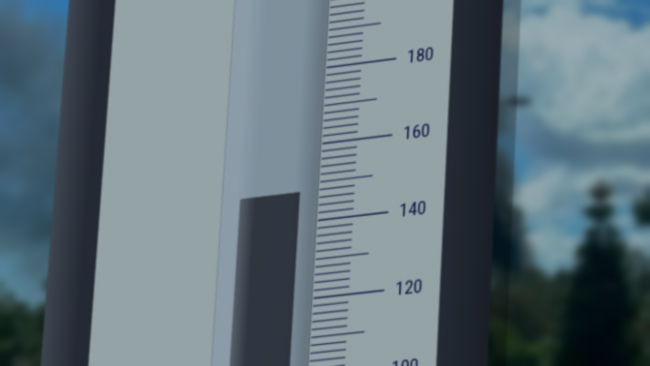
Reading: 148 mmHg
